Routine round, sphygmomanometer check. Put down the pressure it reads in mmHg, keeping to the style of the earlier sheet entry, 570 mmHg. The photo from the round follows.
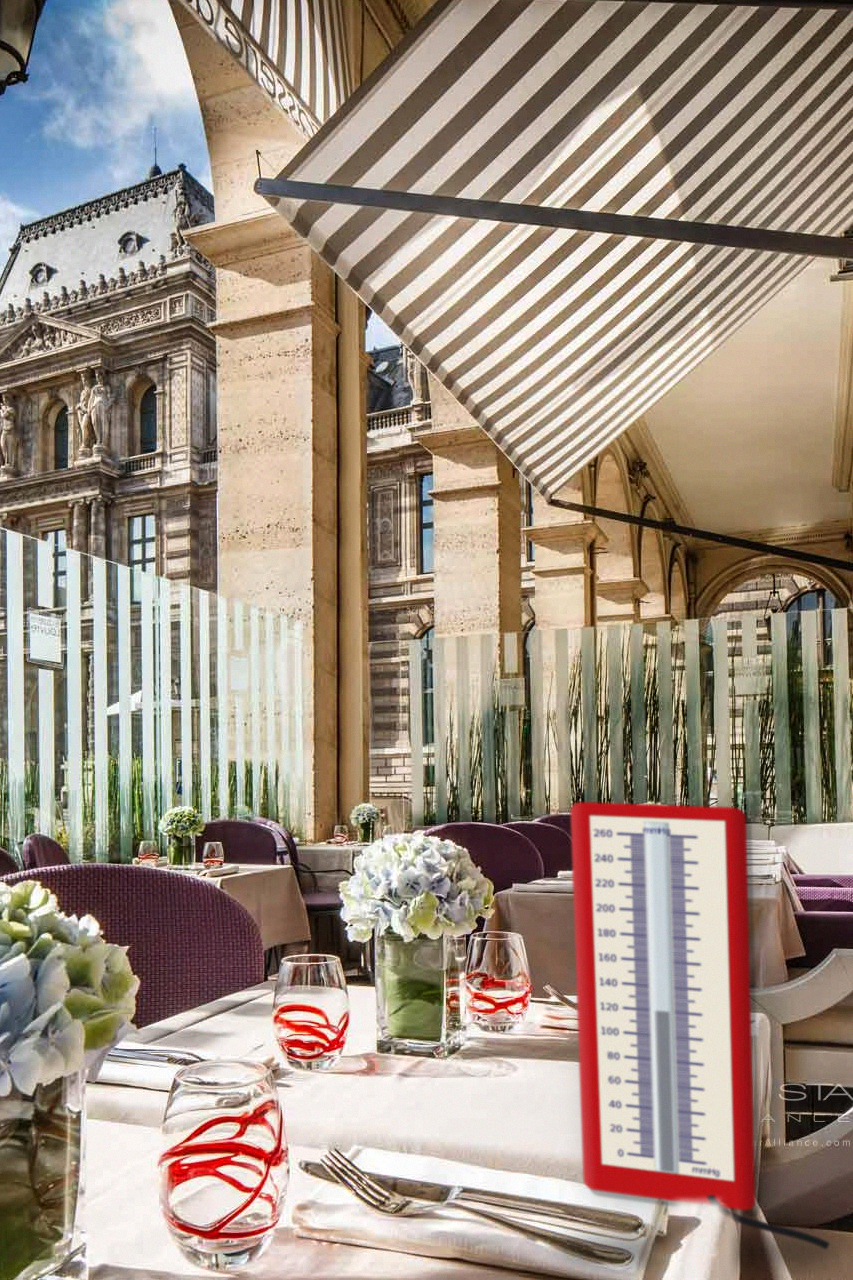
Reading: 120 mmHg
